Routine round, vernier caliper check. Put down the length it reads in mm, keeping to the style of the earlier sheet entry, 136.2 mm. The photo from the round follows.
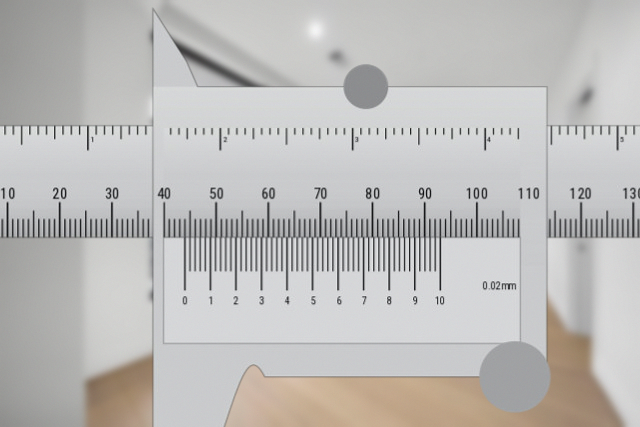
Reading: 44.0 mm
